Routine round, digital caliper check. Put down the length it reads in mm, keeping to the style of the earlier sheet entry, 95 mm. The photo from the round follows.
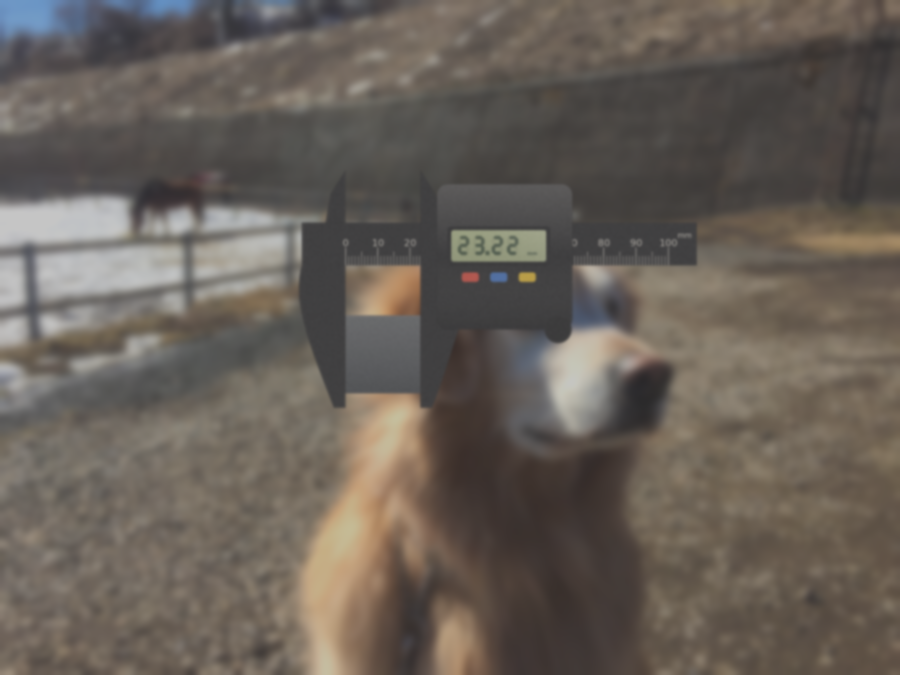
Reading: 23.22 mm
